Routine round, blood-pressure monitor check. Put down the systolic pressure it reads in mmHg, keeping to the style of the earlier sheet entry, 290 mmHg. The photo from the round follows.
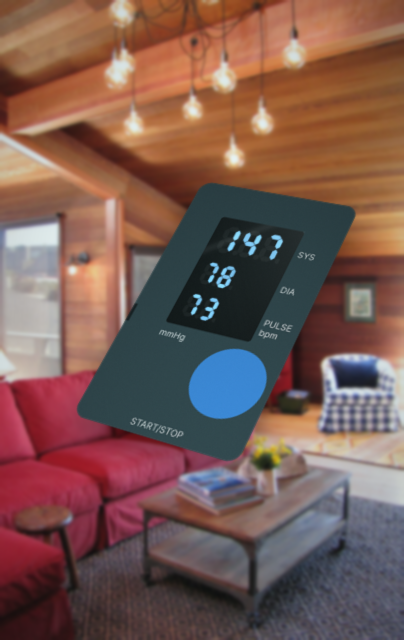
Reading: 147 mmHg
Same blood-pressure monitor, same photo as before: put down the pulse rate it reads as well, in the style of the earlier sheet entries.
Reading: 73 bpm
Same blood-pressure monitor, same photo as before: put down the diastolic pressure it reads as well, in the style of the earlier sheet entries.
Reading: 78 mmHg
